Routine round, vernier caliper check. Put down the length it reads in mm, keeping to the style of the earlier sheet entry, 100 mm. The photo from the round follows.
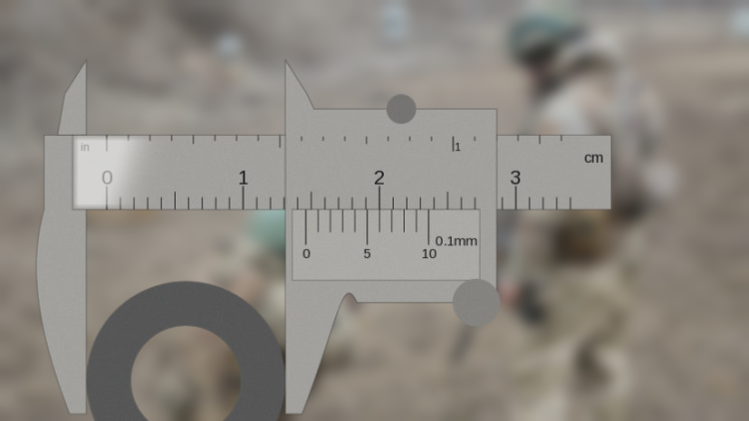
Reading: 14.6 mm
